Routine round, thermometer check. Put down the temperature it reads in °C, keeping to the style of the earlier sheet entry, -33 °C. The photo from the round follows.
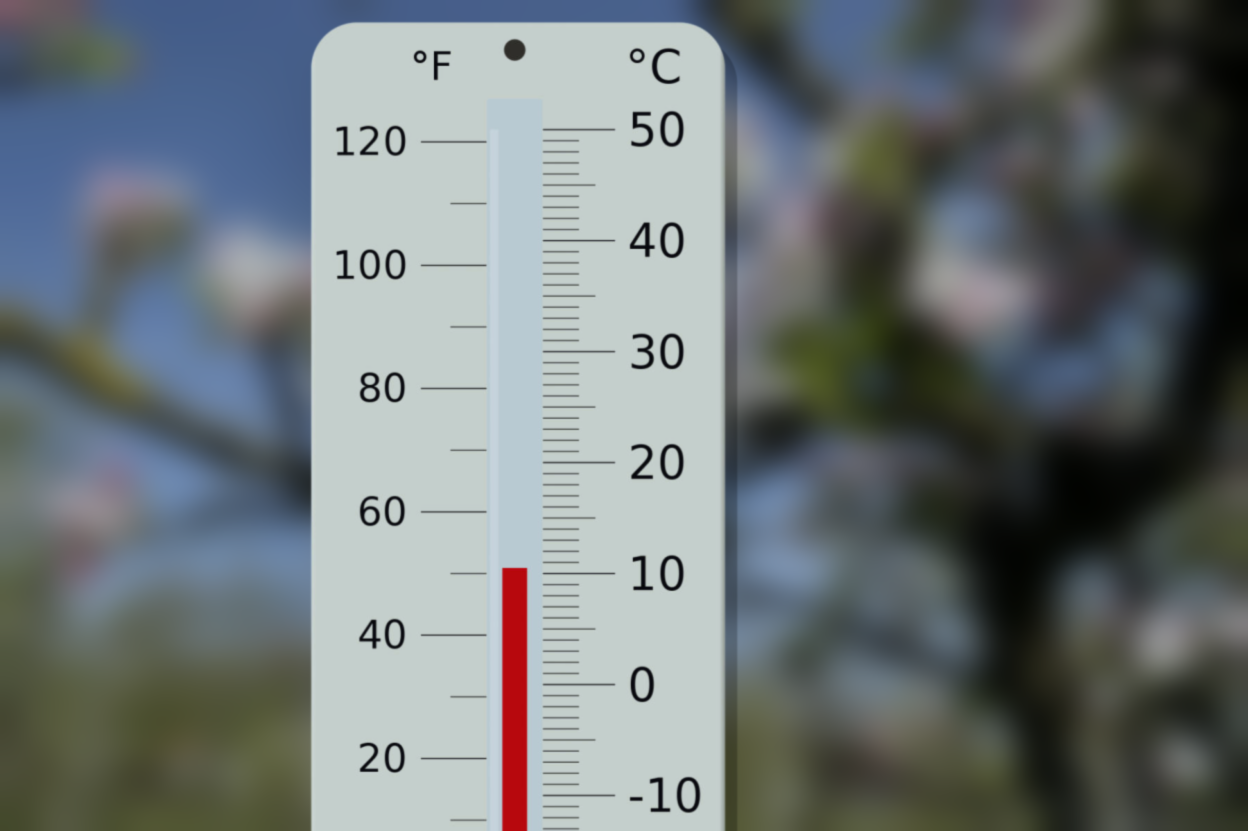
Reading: 10.5 °C
